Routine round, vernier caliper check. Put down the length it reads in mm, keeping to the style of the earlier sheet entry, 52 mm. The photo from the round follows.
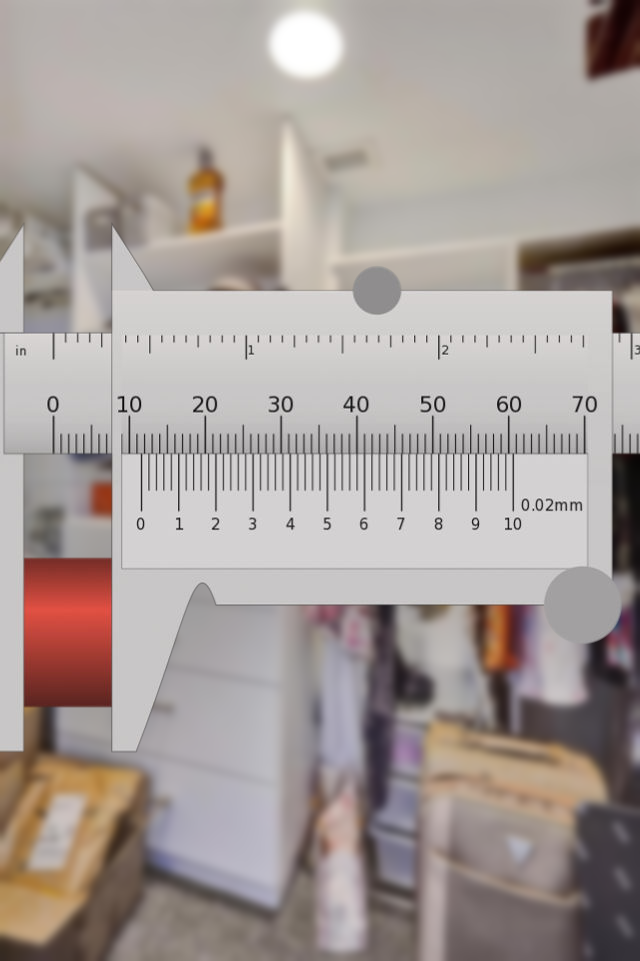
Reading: 11.6 mm
